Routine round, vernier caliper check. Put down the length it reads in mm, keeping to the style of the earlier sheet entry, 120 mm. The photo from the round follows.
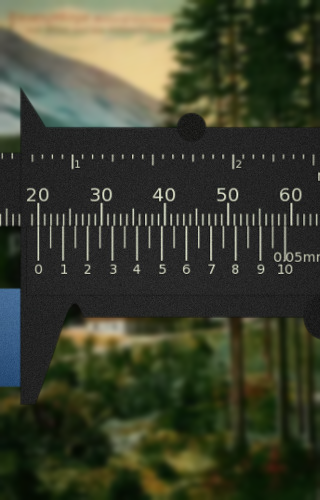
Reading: 20.0 mm
